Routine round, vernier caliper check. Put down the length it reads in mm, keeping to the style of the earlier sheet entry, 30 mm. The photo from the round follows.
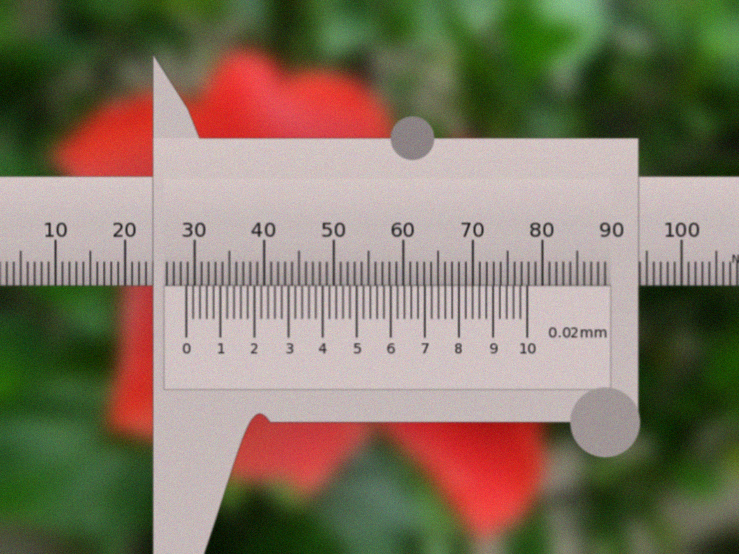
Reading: 28.8 mm
